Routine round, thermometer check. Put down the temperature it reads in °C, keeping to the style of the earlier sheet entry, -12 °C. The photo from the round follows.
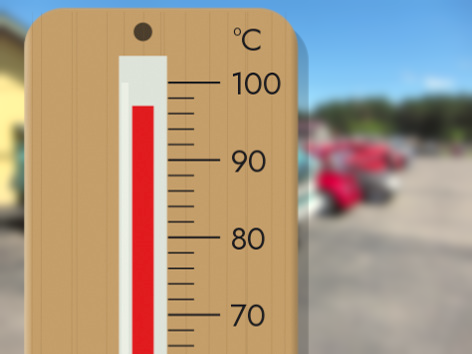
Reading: 97 °C
